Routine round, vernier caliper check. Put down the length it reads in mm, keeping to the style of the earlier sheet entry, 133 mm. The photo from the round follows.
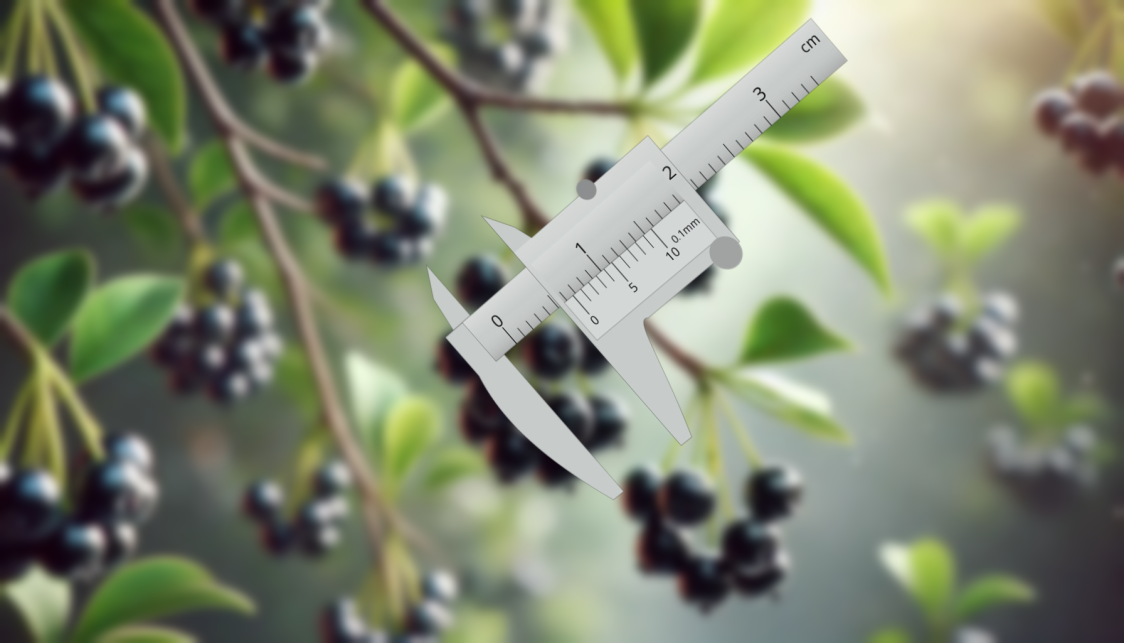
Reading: 6.7 mm
